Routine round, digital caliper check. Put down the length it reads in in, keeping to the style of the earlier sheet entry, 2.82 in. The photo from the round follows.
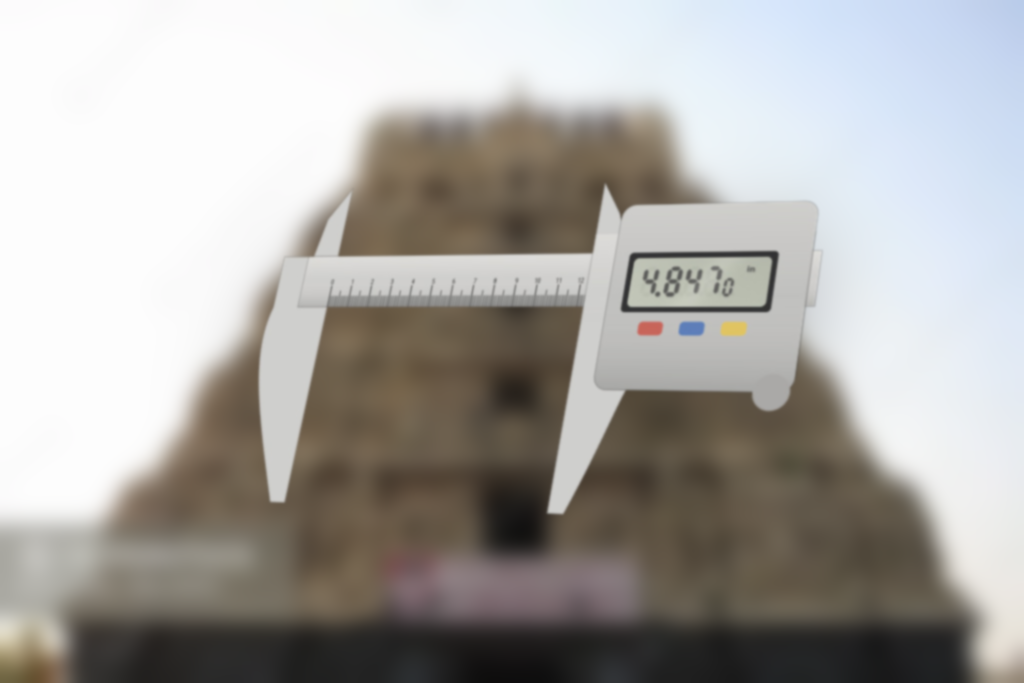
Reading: 4.8470 in
